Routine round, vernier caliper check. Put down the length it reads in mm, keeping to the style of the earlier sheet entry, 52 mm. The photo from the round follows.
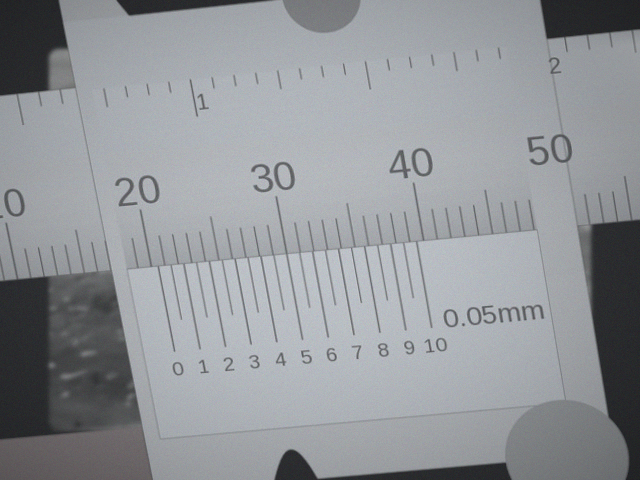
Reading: 20.5 mm
